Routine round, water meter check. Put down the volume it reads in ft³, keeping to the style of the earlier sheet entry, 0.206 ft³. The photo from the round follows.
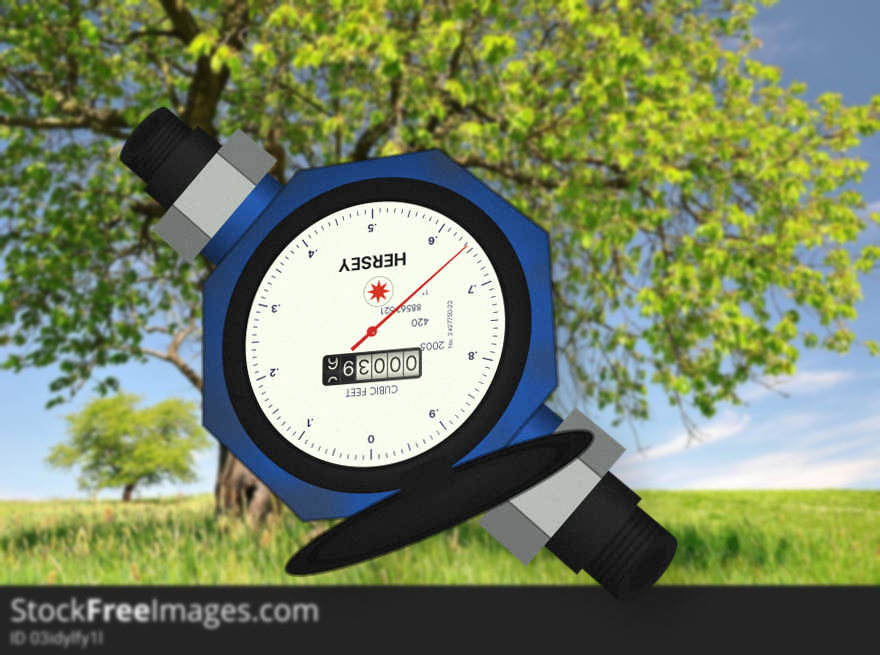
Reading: 395.64 ft³
